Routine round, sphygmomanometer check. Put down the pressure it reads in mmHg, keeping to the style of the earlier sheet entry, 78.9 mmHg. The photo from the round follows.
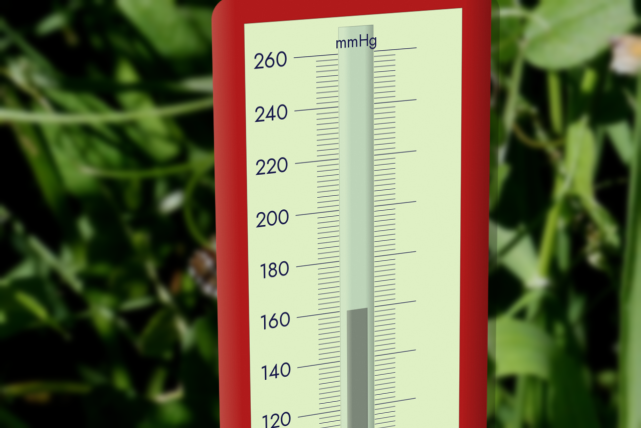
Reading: 160 mmHg
